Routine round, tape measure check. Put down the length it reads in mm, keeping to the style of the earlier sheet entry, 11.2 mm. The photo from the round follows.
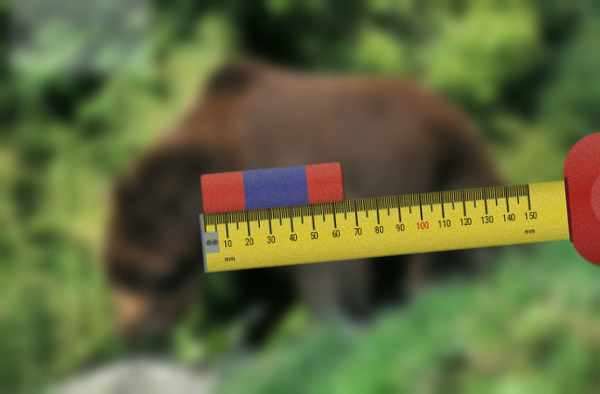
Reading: 65 mm
